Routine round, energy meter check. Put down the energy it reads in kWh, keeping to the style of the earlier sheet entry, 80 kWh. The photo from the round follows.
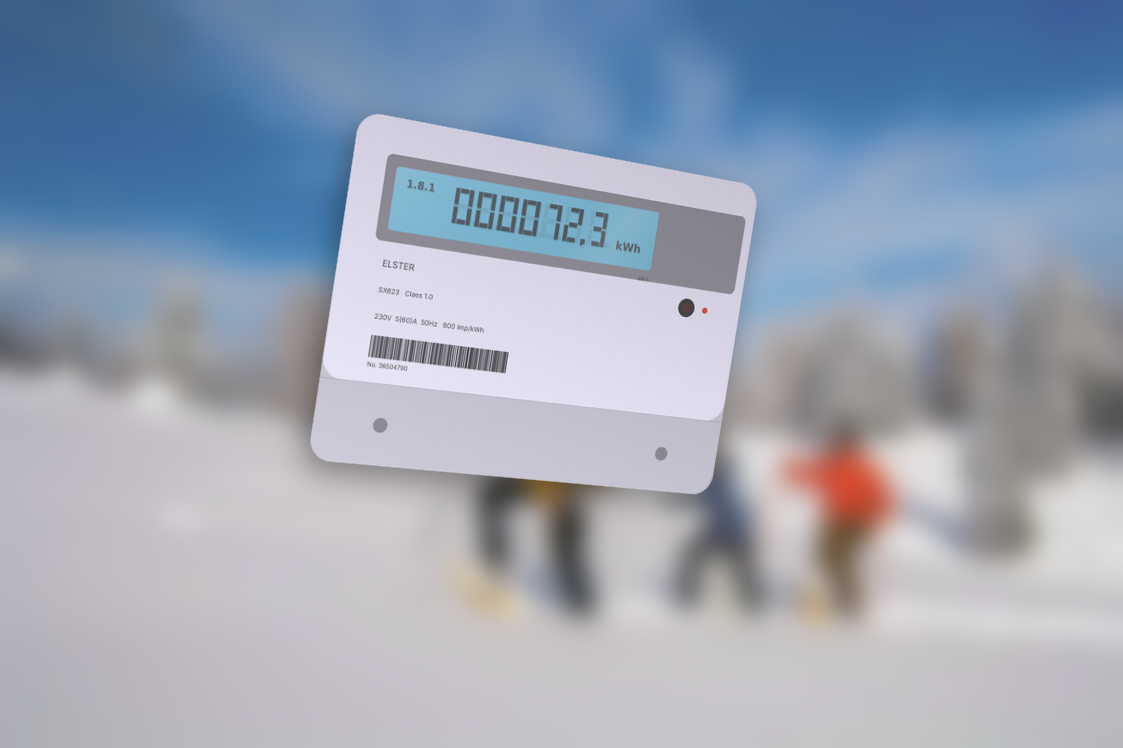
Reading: 72.3 kWh
